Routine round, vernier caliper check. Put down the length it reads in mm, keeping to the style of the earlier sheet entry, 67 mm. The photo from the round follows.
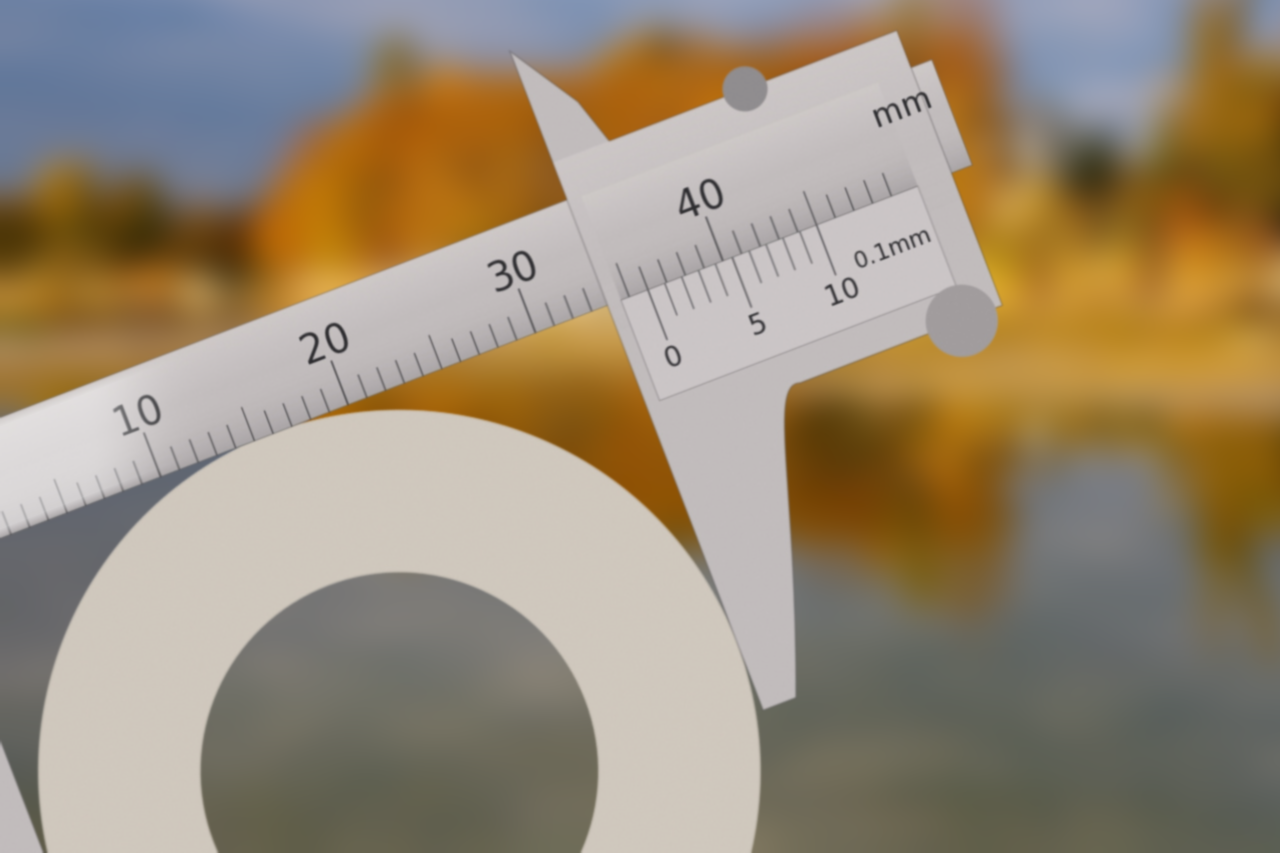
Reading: 36.0 mm
